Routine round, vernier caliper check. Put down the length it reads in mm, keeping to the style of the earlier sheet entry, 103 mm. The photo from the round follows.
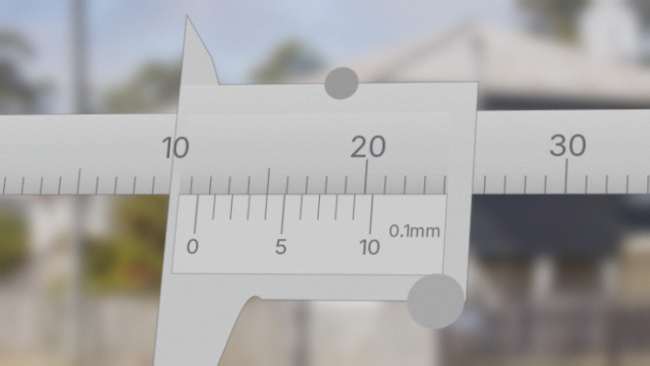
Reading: 11.4 mm
